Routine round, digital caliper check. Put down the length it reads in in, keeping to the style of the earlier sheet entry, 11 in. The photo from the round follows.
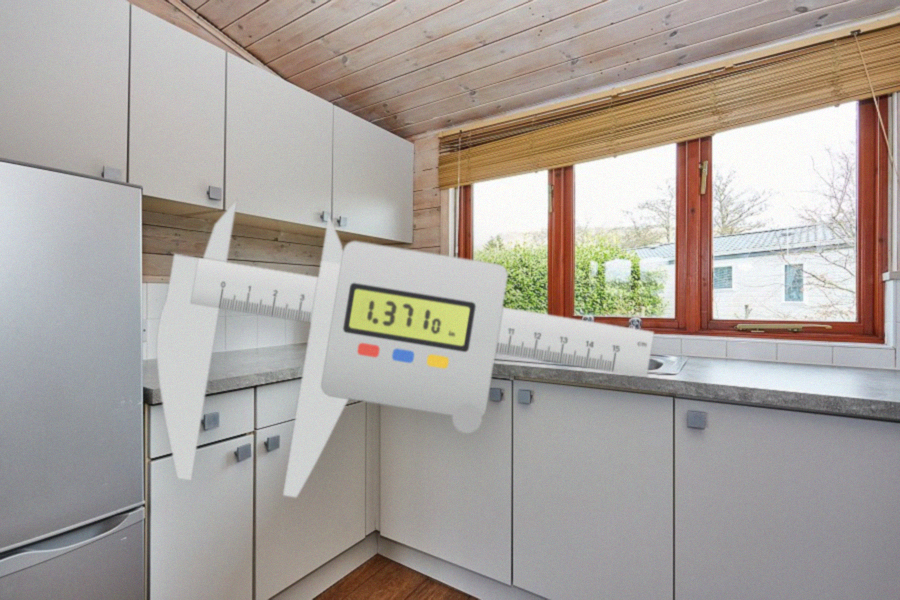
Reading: 1.3710 in
